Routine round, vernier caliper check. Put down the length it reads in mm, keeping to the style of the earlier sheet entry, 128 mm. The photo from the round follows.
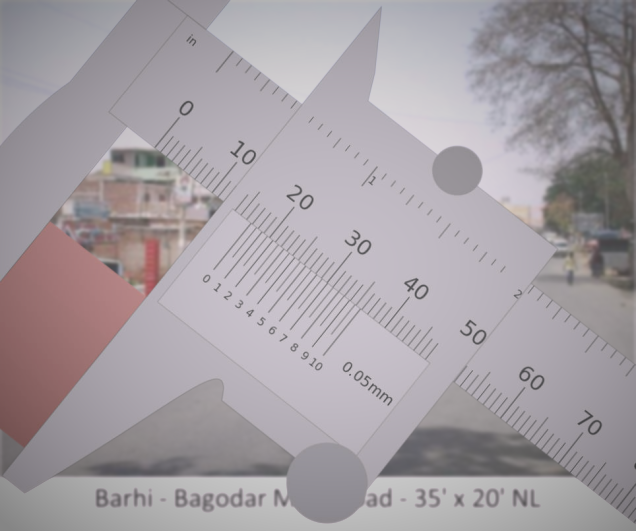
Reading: 16.8 mm
